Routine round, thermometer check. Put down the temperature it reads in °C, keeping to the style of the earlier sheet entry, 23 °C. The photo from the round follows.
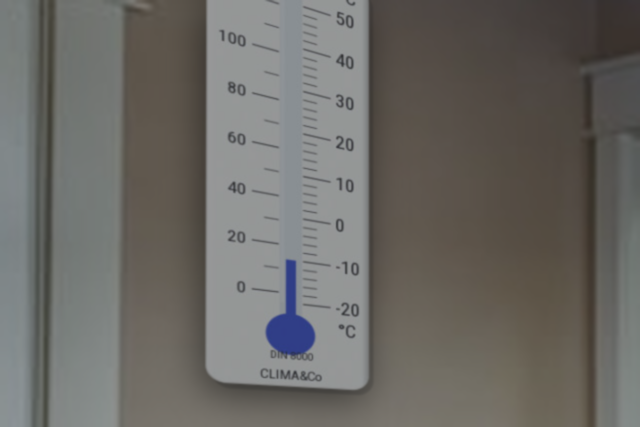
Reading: -10 °C
